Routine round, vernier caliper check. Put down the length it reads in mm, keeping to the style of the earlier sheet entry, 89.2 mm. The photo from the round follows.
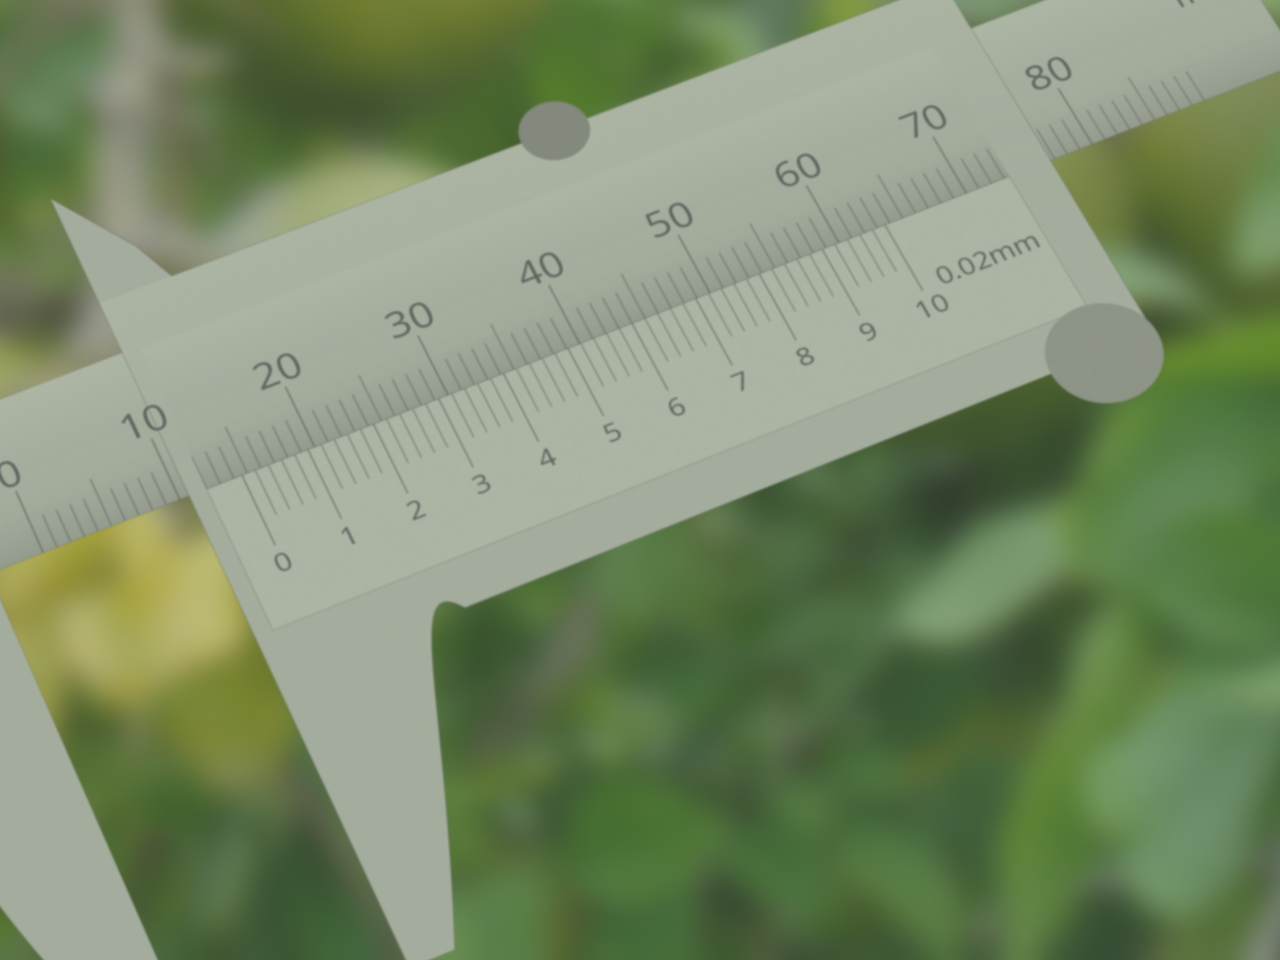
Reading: 14.6 mm
